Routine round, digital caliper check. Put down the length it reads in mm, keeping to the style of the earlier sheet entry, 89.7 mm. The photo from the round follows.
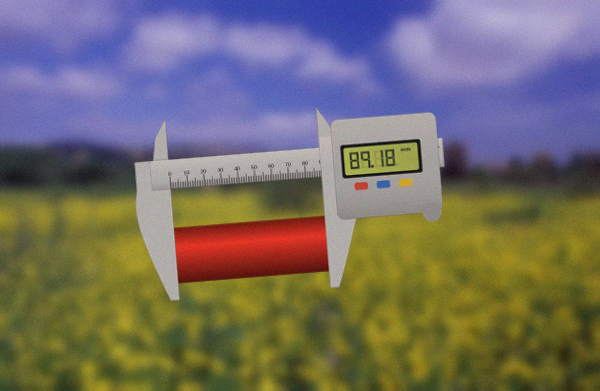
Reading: 89.18 mm
